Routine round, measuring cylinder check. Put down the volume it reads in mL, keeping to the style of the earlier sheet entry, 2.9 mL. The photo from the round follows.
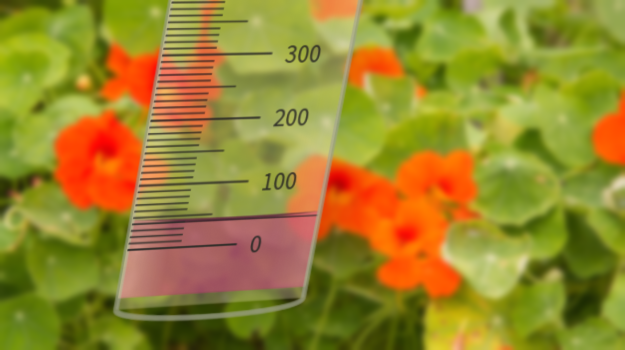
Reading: 40 mL
